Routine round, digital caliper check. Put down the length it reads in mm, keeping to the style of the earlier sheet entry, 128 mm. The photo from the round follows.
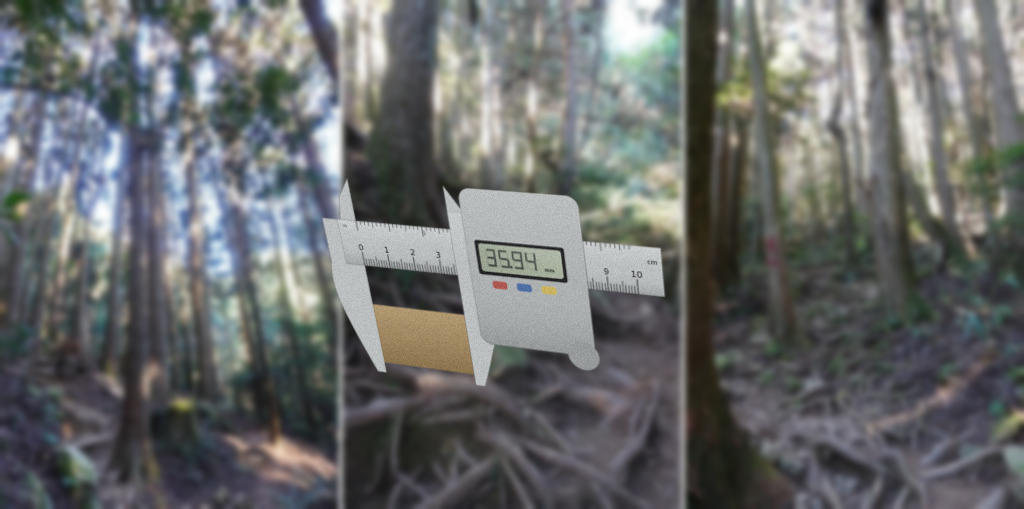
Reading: 35.94 mm
